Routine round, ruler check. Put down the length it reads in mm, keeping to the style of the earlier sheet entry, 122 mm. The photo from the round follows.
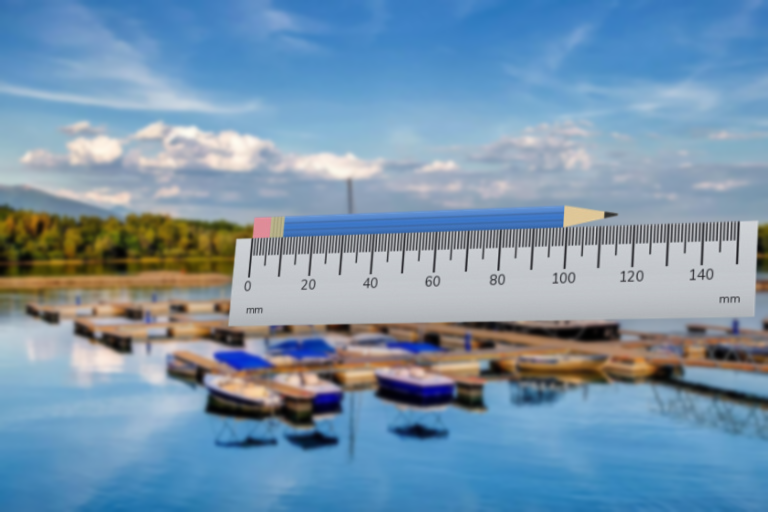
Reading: 115 mm
